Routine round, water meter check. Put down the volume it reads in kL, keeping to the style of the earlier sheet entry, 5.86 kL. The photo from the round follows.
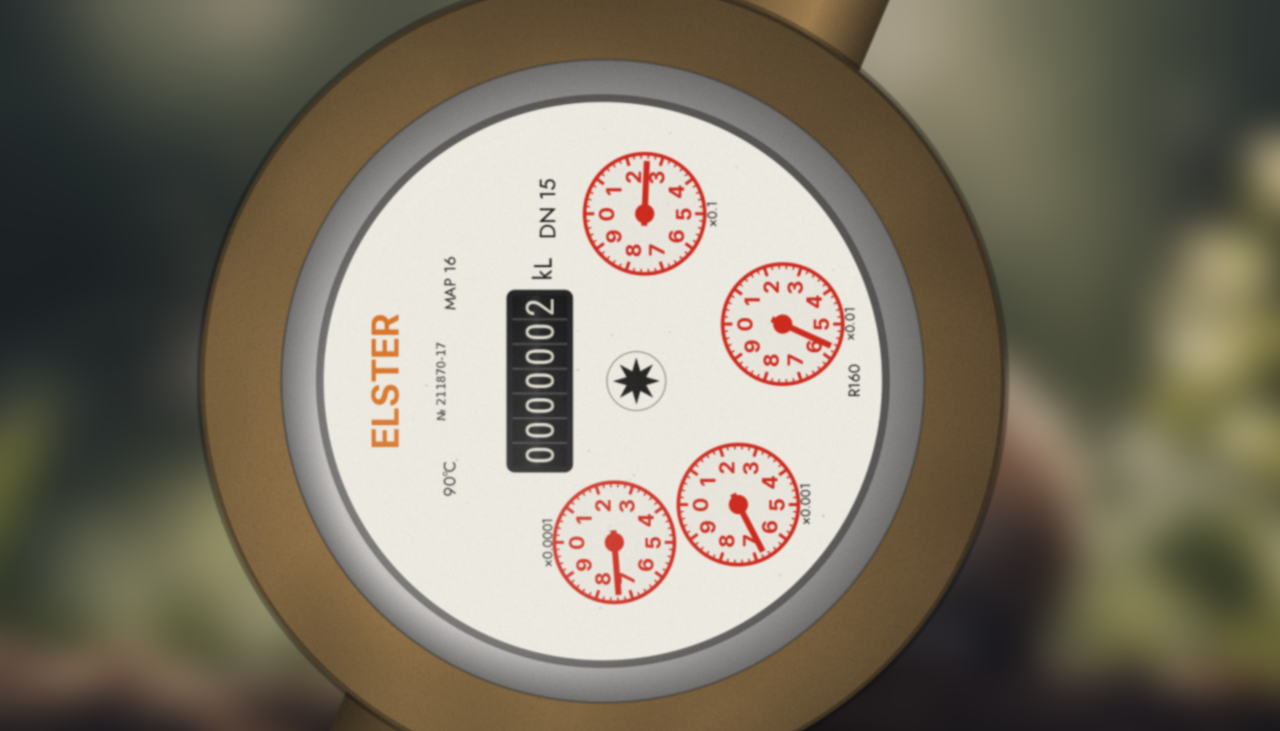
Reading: 2.2567 kL
